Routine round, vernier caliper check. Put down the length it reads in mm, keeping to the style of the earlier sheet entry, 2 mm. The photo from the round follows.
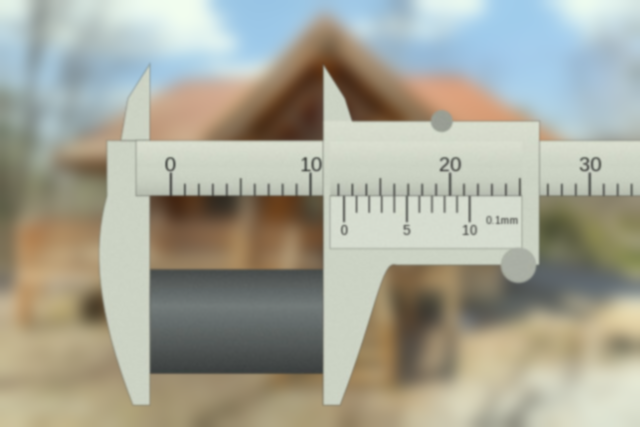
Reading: 12.4 mm
